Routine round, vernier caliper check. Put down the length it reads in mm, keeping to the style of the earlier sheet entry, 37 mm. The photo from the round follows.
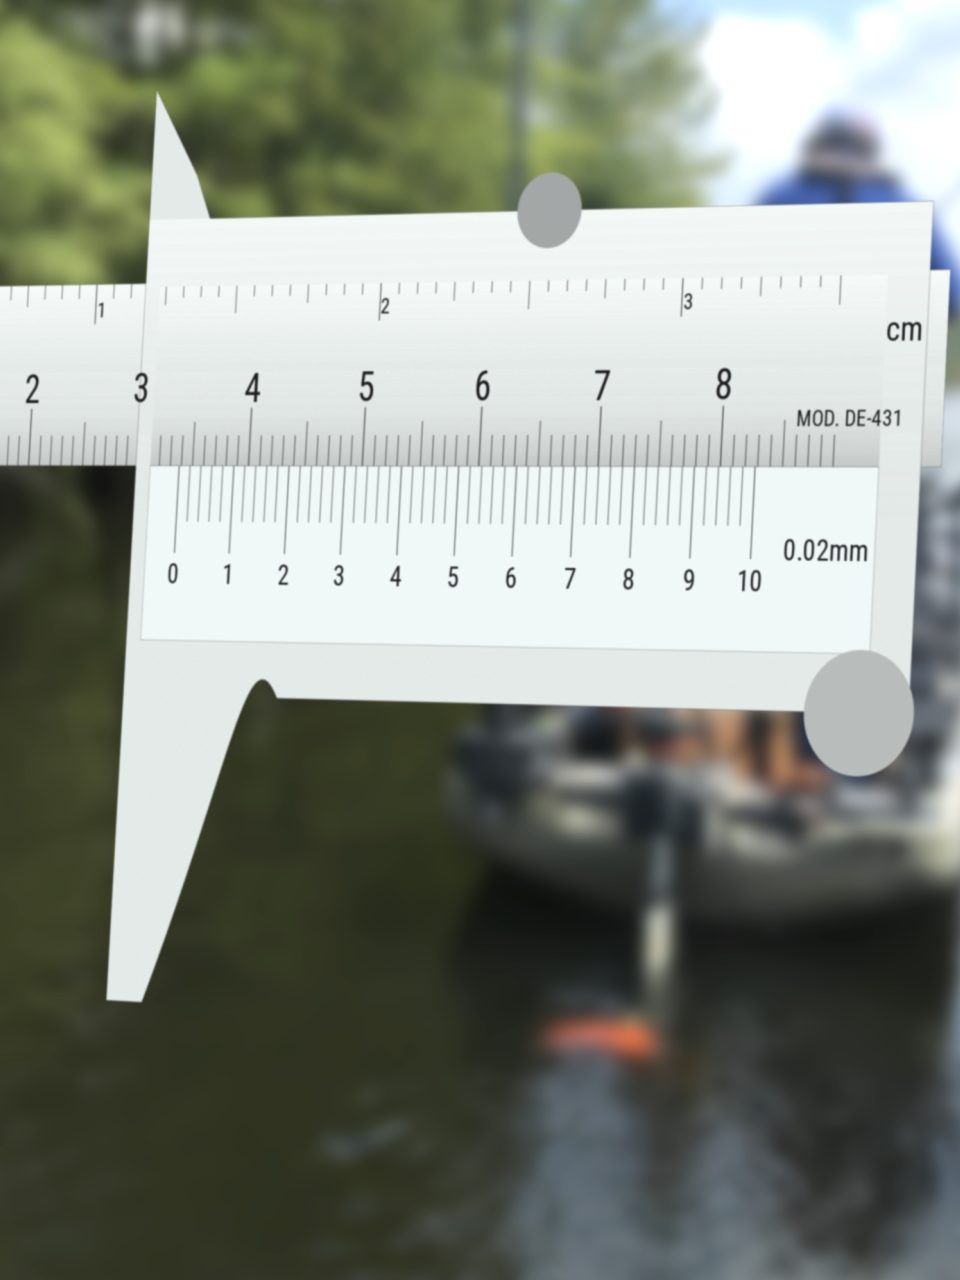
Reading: 33.8 mm
